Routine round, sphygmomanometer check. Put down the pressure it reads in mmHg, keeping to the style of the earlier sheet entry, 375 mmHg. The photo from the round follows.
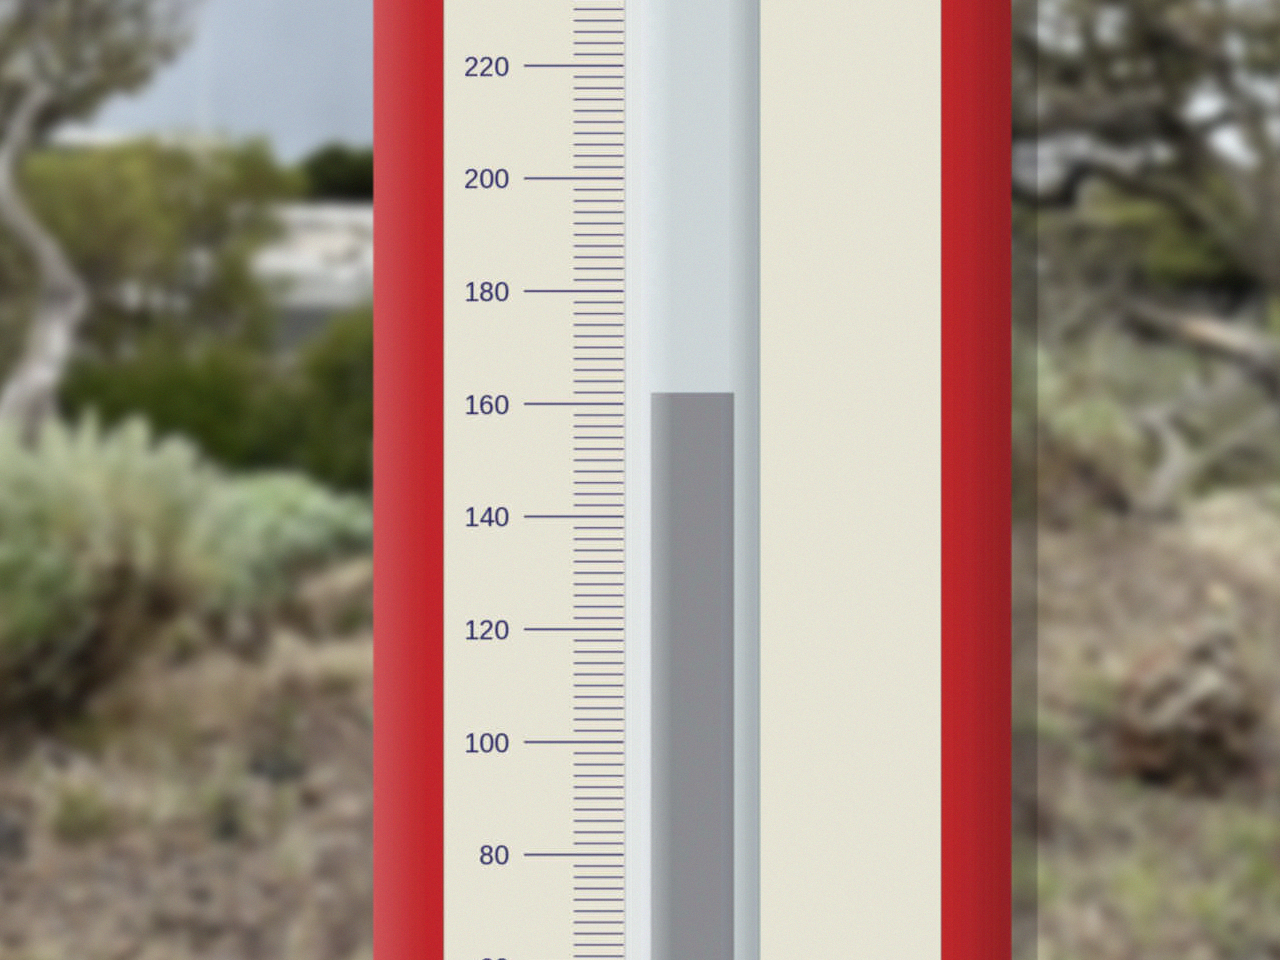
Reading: 162 mmHg
